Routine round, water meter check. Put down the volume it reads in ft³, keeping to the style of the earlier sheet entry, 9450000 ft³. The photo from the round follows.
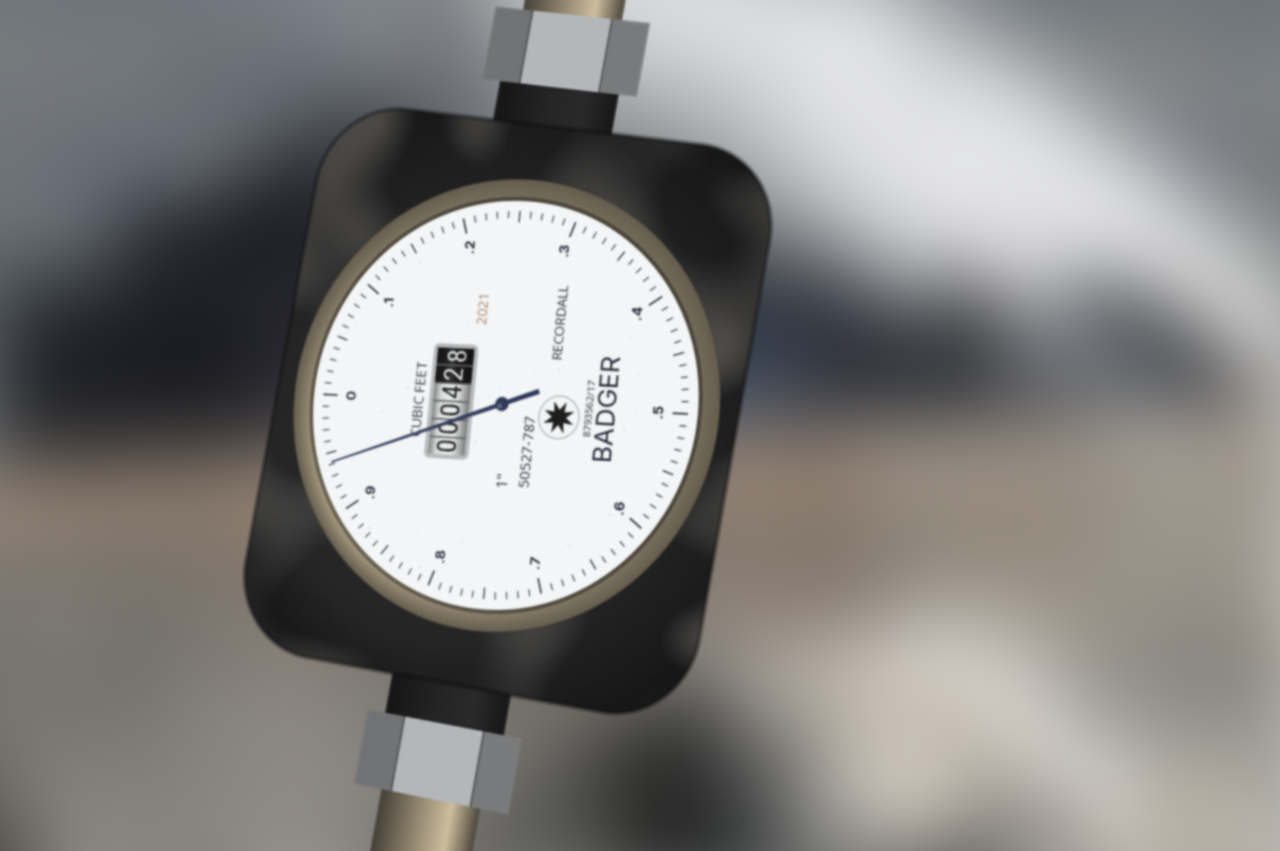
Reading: 427.94 ft³
